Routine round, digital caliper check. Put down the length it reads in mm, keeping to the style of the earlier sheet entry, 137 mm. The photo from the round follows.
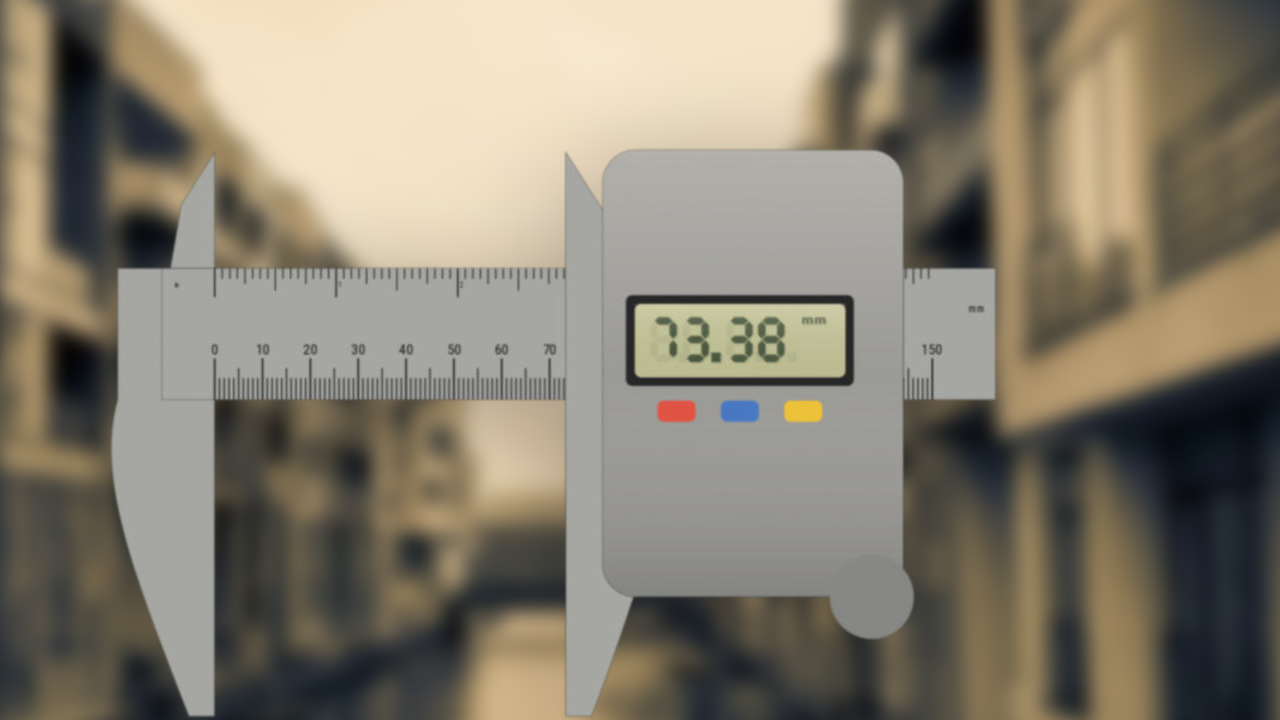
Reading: 73.38 mm
